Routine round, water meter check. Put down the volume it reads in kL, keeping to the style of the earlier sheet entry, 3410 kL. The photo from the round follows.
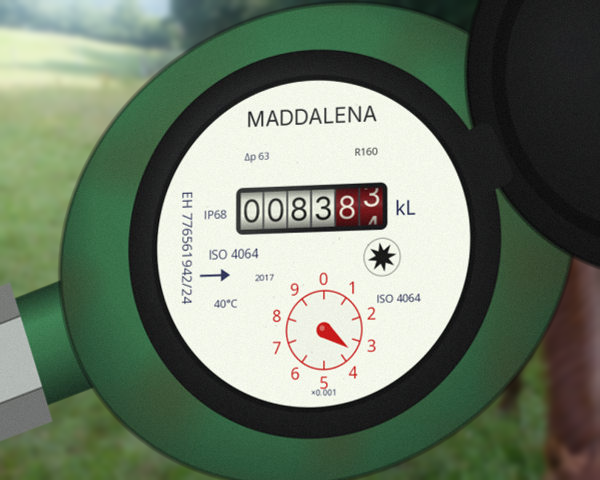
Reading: 83.833 kL
